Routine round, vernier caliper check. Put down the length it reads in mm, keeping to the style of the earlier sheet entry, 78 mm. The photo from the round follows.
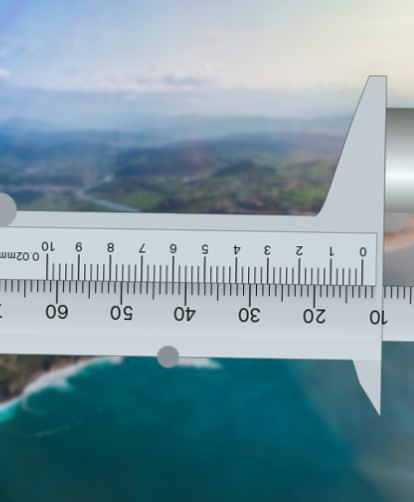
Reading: 12.6 mm
